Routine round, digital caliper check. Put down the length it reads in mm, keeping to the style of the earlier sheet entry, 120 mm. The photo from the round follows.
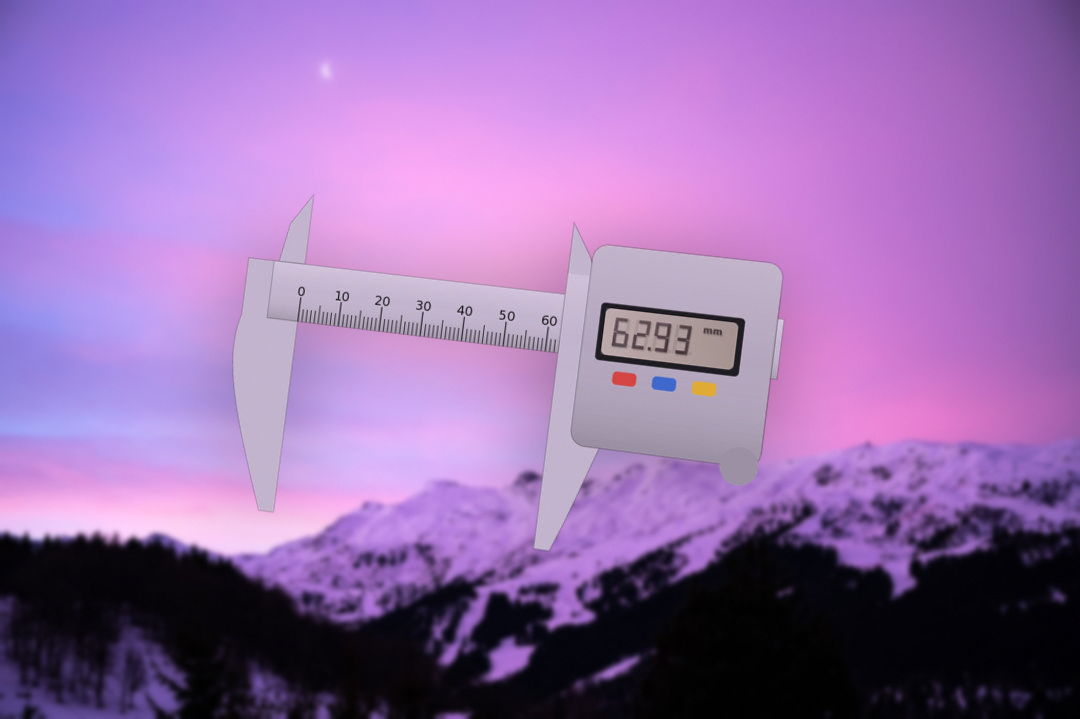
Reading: 62.93 mm
